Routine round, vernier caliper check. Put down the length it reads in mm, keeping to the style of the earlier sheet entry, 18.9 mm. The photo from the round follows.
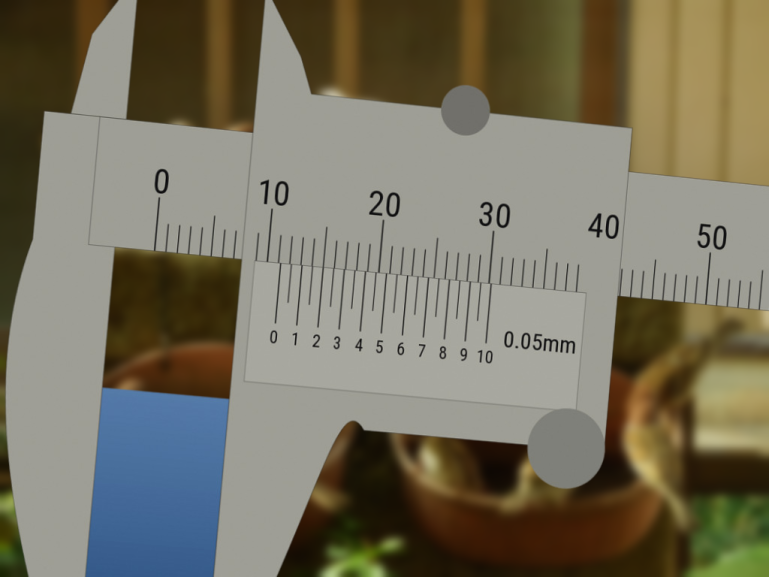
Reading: 11.2 mm
